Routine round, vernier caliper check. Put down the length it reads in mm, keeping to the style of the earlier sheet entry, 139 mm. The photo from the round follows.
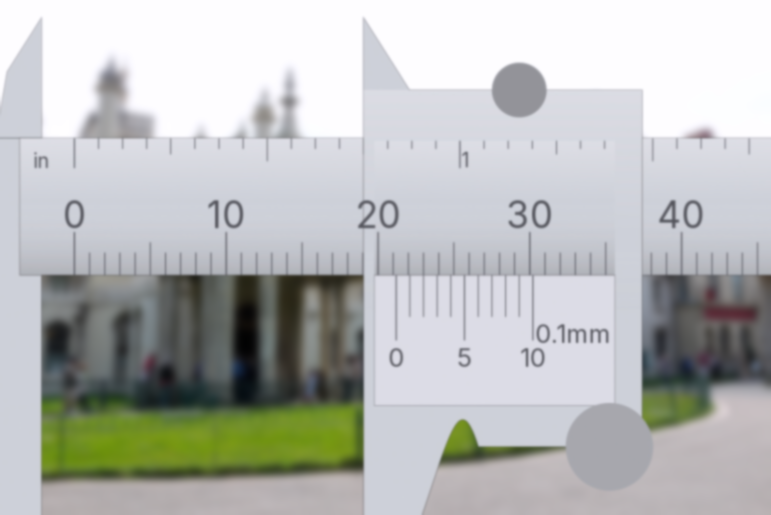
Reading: 21.2 mm
